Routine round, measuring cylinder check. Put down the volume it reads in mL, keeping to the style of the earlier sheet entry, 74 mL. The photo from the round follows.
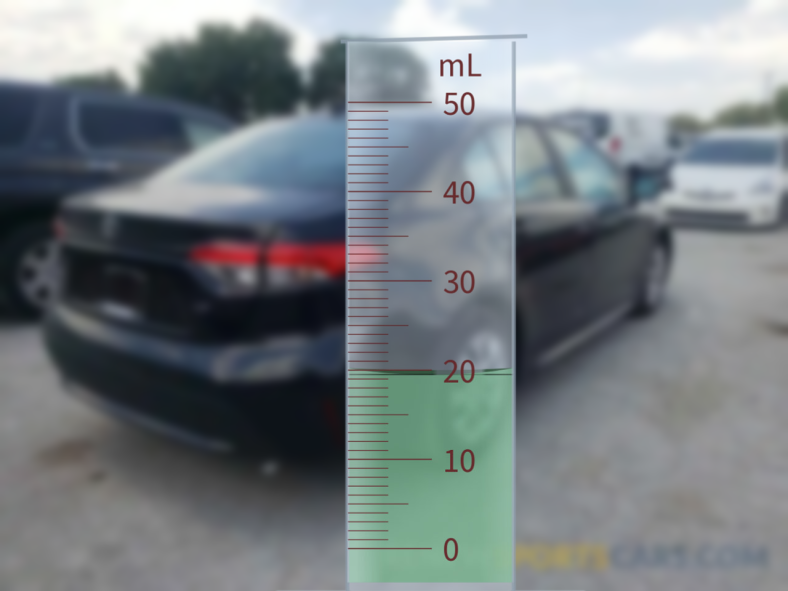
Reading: 19.5 mL
